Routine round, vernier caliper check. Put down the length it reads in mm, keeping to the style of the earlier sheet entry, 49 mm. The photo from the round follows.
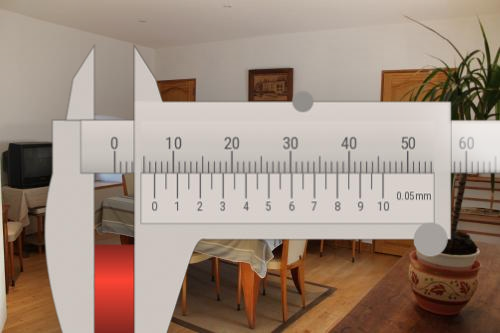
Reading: 6.8 mm
